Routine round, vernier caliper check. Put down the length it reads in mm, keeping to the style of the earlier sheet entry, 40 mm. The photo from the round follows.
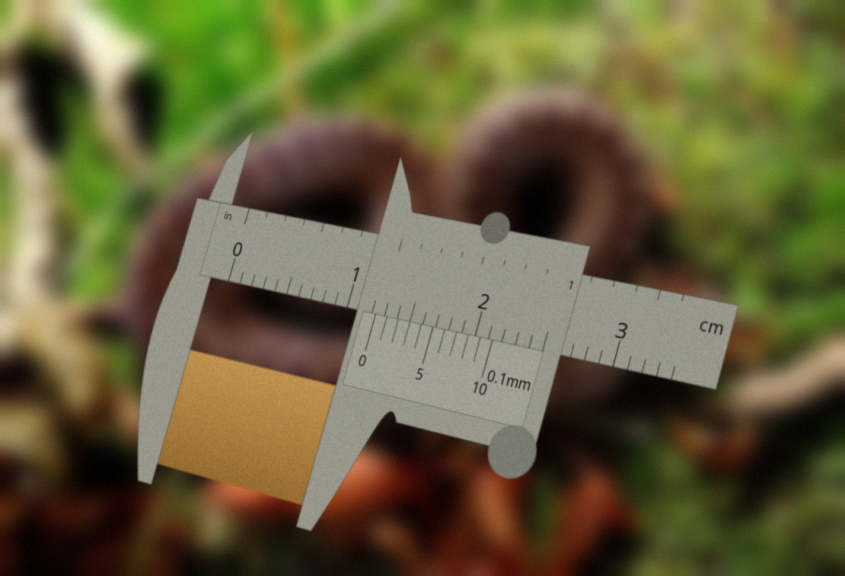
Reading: 12.3 mm
